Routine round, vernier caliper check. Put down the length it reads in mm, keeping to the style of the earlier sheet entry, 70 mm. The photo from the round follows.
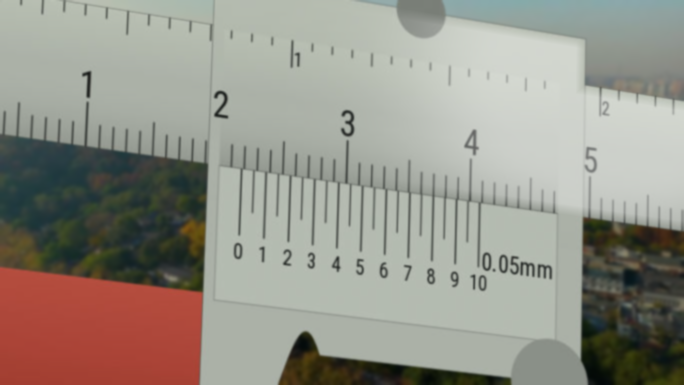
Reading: 21.8 mm
